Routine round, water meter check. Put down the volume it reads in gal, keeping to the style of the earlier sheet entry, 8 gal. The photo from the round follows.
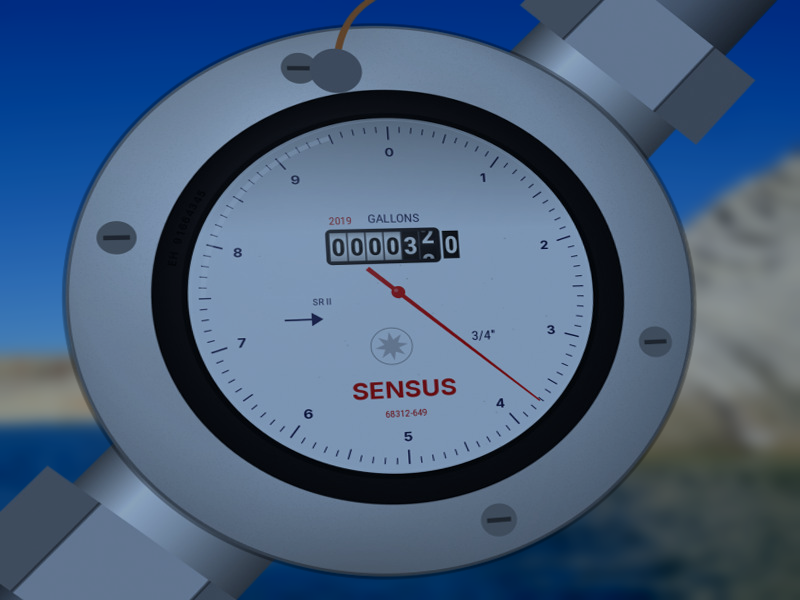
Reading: 323.7 gal
